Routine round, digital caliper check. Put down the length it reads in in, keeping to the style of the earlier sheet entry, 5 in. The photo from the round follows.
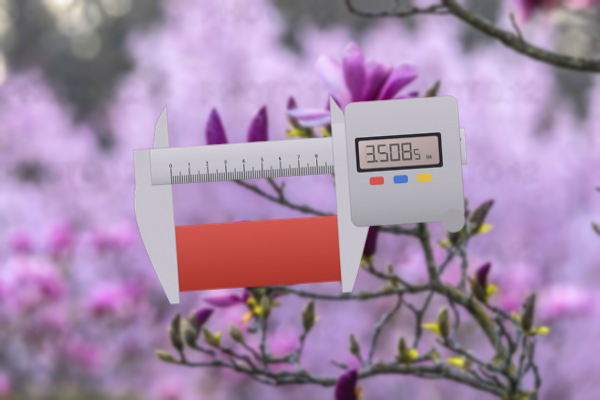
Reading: 3.5085 in
